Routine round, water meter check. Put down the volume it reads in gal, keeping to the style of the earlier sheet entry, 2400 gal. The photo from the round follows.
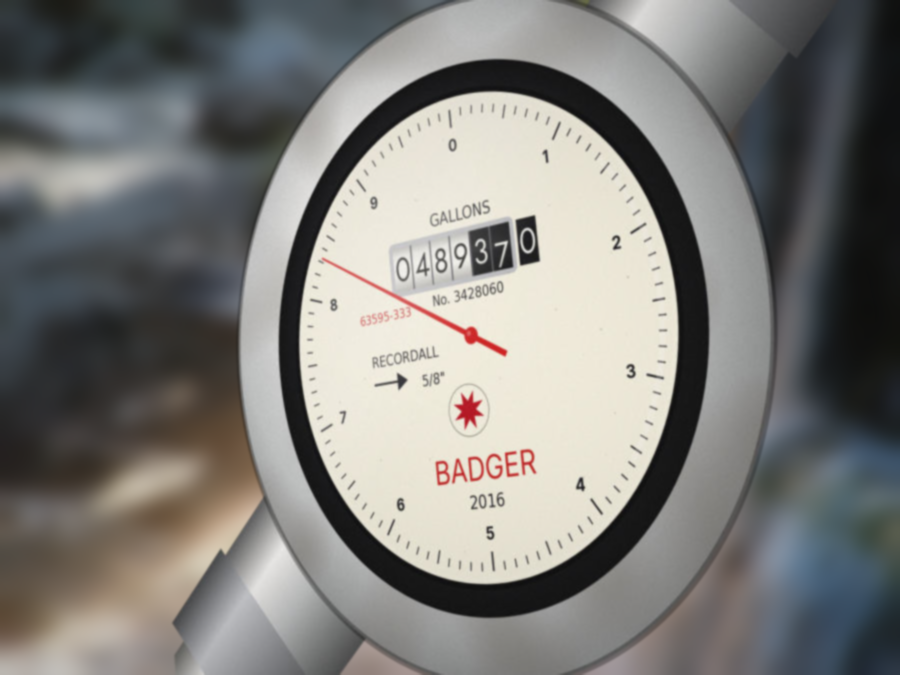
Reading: 489368.3 gal
